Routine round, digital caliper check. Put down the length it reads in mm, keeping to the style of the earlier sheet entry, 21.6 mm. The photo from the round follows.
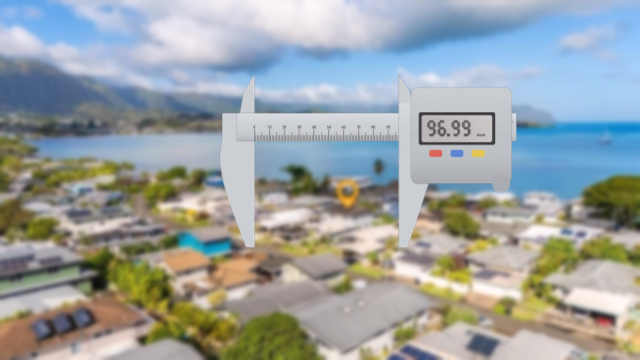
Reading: 96.99 mm
